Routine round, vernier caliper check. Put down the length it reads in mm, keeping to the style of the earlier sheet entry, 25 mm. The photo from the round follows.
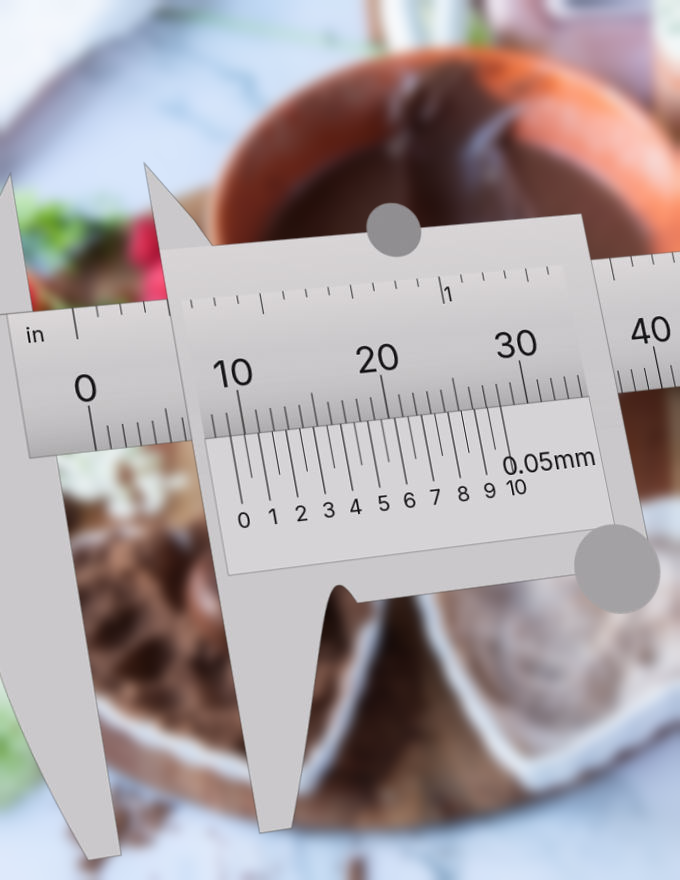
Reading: 9.0 mm
